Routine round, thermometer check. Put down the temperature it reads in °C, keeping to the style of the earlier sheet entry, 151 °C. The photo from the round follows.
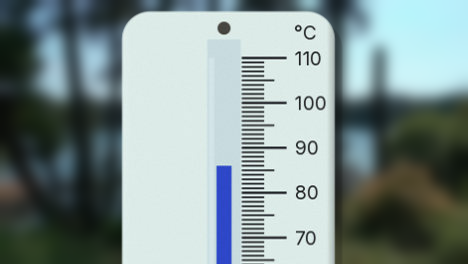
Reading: 86 °C
